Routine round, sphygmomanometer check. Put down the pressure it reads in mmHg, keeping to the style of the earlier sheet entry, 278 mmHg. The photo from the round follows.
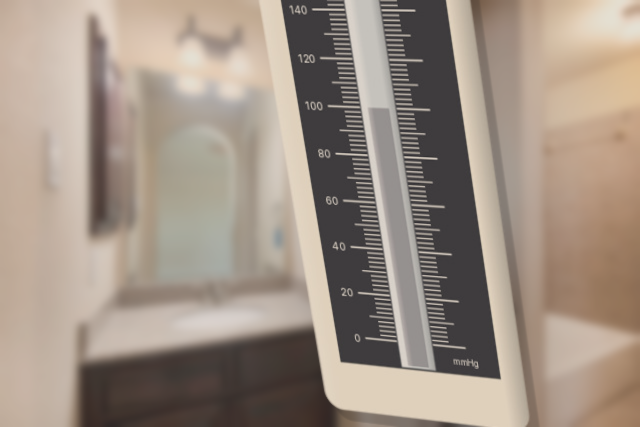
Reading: 100 mmHg
